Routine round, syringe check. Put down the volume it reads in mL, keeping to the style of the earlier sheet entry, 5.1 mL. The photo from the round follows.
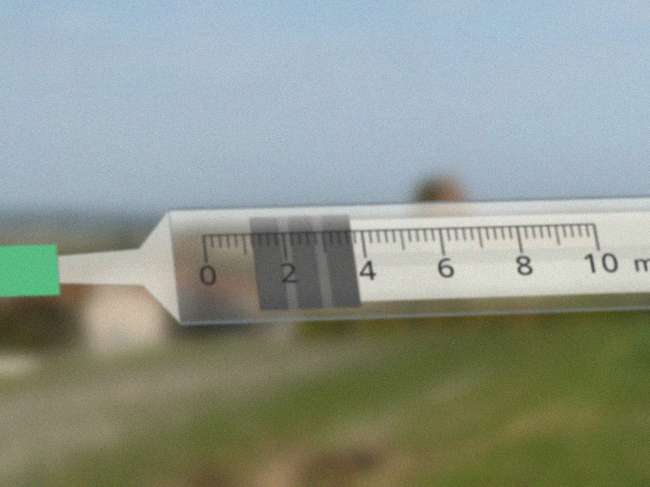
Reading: 1.2 mL
